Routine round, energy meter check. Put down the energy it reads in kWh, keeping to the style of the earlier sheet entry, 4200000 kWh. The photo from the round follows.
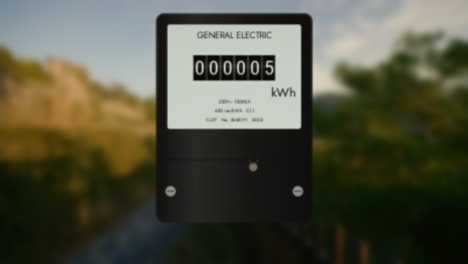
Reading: 5 kWh
